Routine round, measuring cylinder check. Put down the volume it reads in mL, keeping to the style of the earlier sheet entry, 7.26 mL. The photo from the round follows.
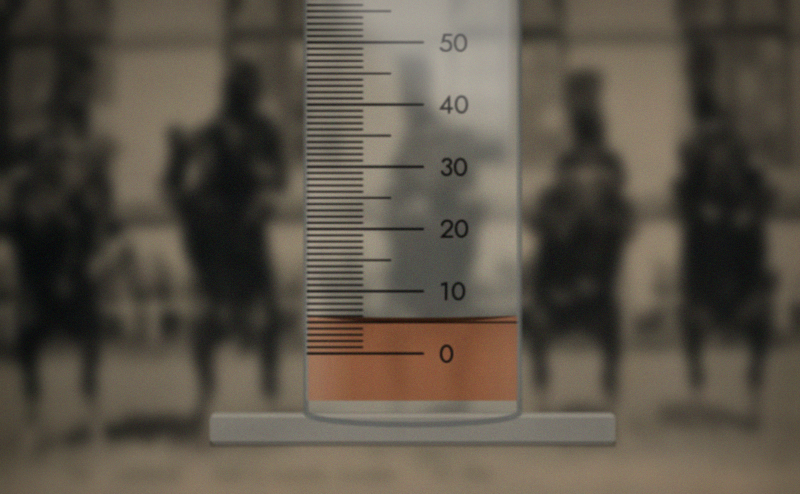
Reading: 5 mL
